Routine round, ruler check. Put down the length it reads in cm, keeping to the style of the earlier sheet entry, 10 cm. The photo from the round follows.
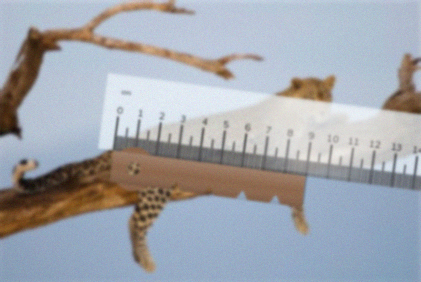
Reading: 9 cm
